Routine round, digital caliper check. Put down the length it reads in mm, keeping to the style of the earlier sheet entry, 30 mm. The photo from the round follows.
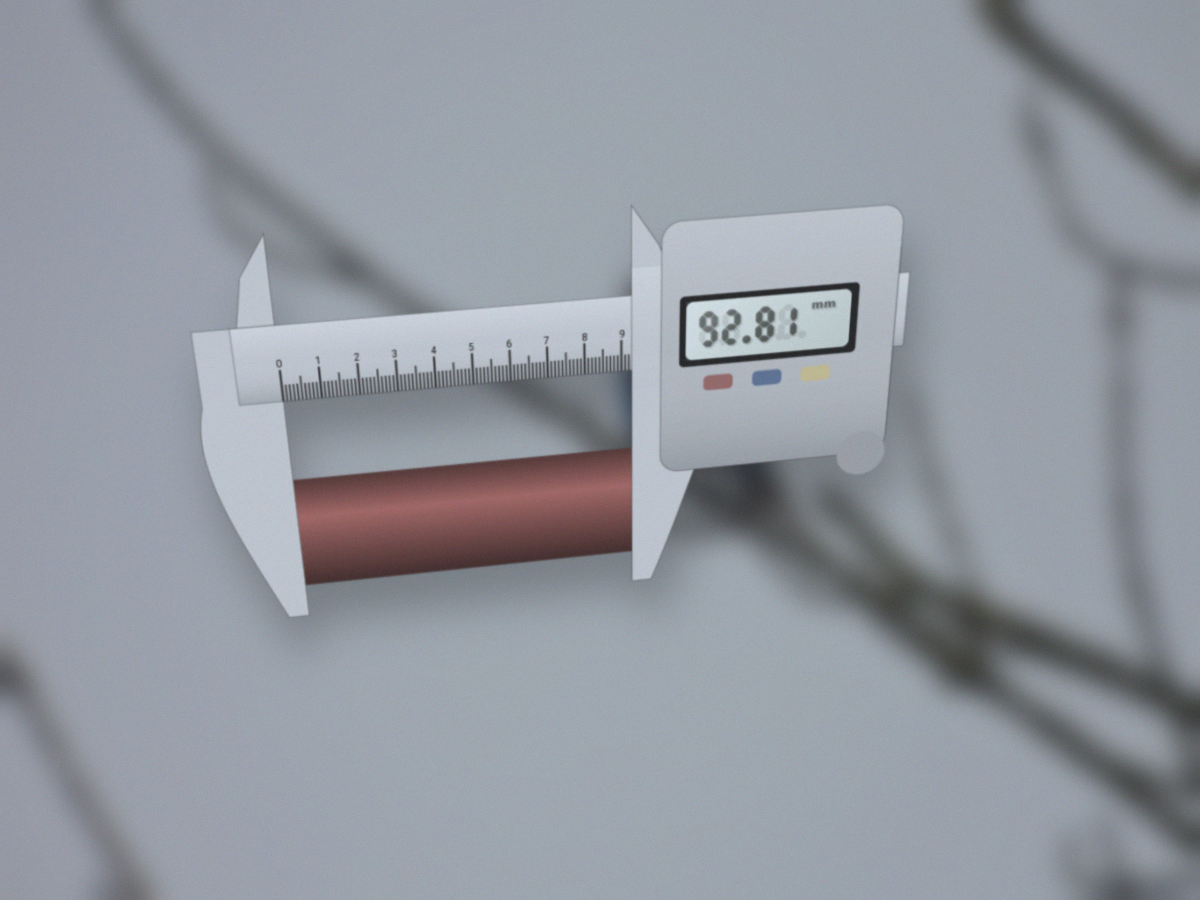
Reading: 92.81 mm
